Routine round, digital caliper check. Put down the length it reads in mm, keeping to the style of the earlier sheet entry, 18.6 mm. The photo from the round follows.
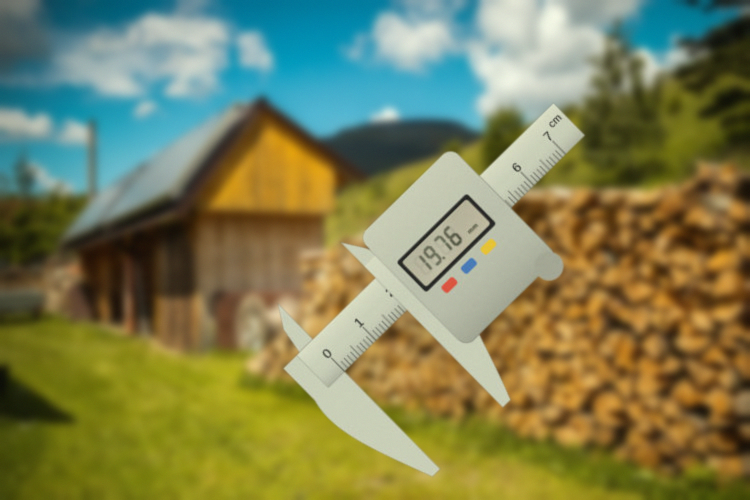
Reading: 19.76 mm
